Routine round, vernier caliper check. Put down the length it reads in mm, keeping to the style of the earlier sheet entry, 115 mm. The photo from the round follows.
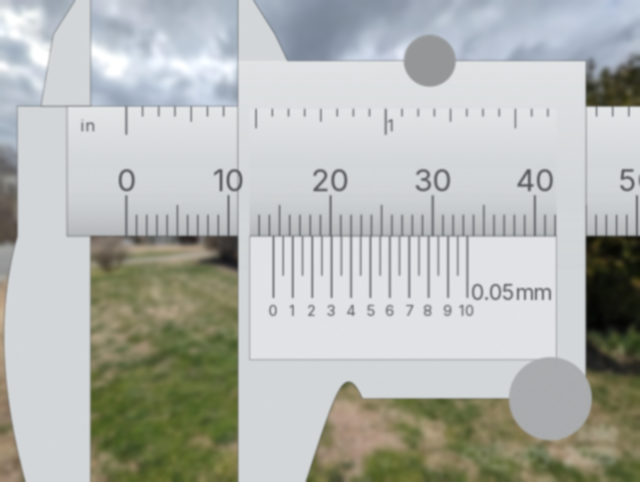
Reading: 14.4 mm
